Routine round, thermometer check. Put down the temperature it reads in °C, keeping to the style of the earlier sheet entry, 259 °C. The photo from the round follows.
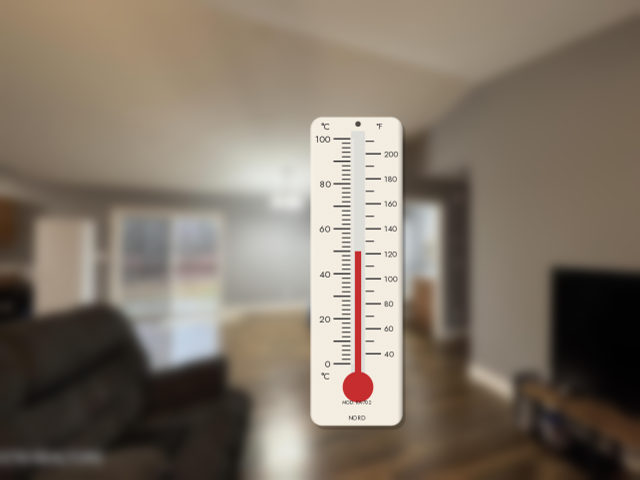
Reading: 50 °C
